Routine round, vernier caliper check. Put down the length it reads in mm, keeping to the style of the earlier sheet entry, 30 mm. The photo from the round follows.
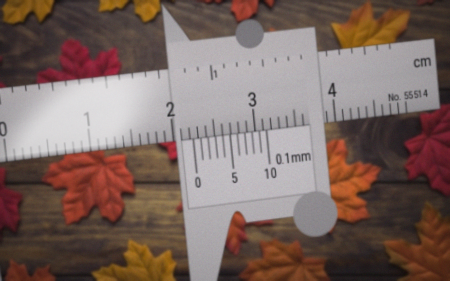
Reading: 22.4 mm
